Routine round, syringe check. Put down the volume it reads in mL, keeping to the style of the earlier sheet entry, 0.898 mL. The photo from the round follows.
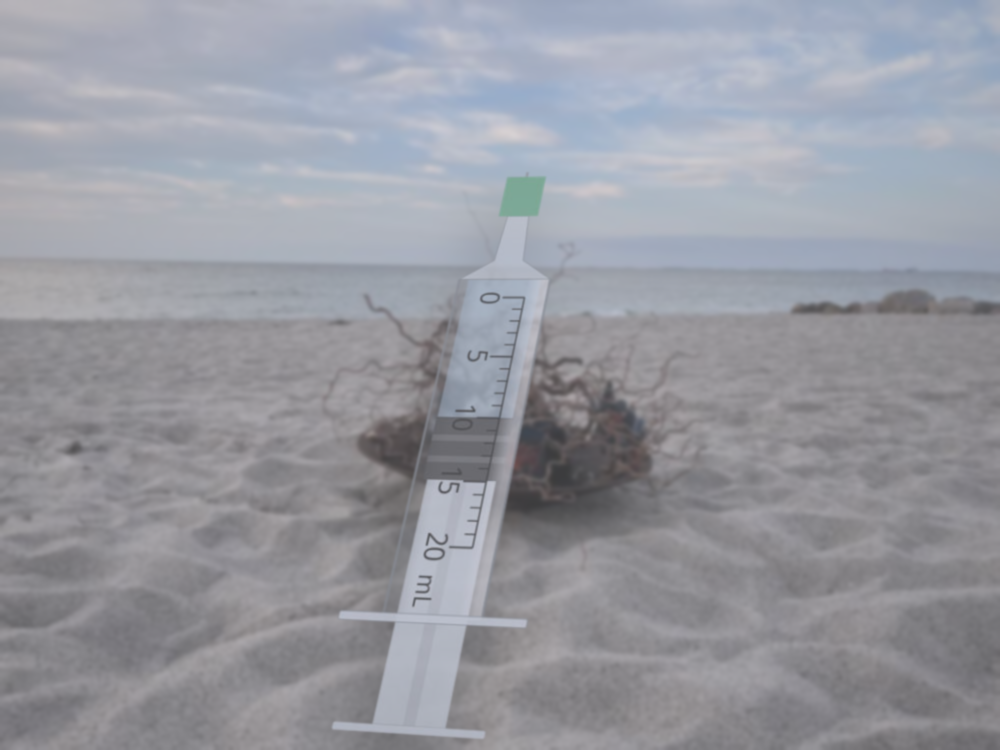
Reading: 10 mL
